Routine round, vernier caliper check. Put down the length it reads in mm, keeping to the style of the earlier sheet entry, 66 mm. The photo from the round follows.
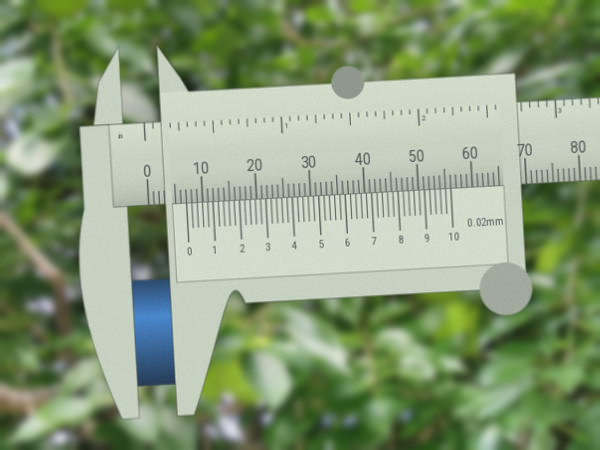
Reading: 7.0 mm
